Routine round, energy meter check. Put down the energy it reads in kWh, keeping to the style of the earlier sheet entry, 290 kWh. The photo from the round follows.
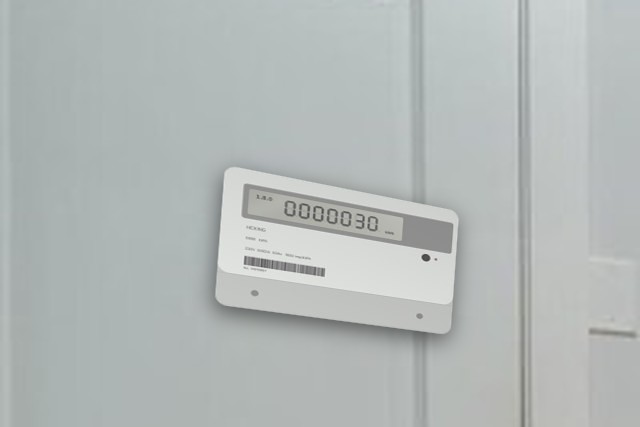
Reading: 30 kWh
